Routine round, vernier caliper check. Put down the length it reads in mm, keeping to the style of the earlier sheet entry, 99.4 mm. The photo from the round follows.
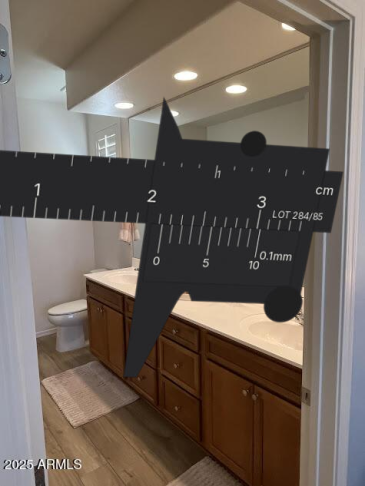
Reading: 21.3 mm
